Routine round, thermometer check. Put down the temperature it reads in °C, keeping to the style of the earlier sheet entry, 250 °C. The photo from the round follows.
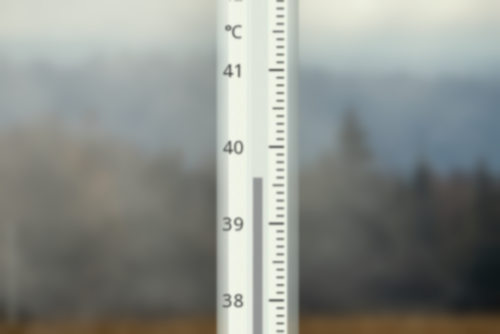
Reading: 39.6 °C
